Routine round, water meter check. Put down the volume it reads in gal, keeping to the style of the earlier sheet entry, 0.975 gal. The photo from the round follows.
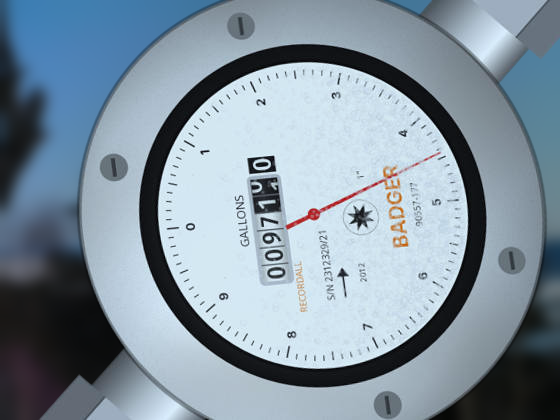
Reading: 97104.4 gal
